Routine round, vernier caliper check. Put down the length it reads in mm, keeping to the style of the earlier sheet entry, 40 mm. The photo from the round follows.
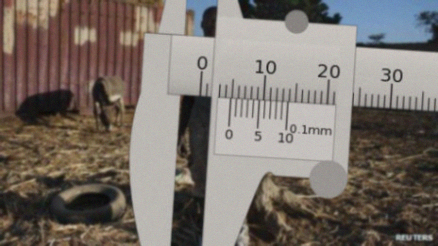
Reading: 4.8 mm
